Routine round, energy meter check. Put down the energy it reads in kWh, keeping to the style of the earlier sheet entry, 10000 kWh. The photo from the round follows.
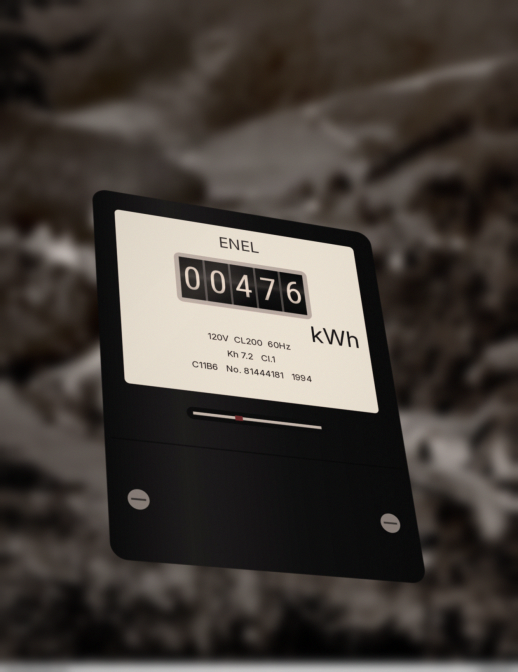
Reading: 476 kWh
